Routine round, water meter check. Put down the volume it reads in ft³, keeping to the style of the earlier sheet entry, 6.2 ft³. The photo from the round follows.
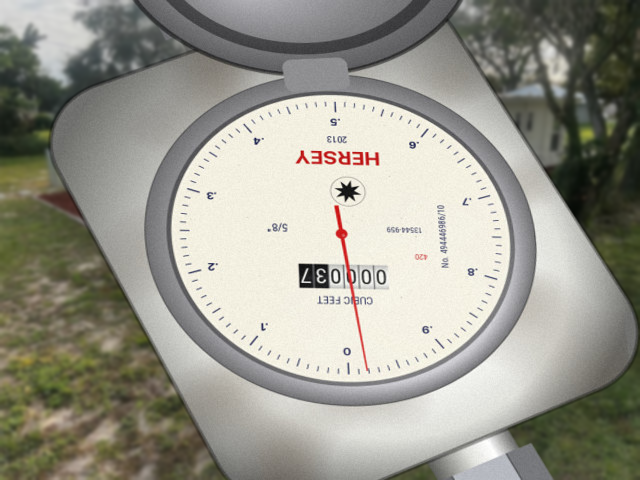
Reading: 36.98 ft³
